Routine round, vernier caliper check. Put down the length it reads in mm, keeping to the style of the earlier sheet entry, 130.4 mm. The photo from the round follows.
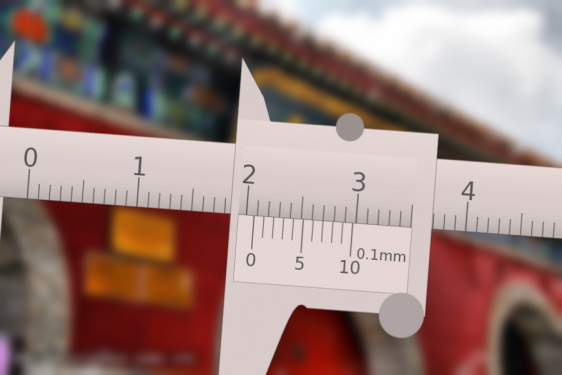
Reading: 20.7 mm
